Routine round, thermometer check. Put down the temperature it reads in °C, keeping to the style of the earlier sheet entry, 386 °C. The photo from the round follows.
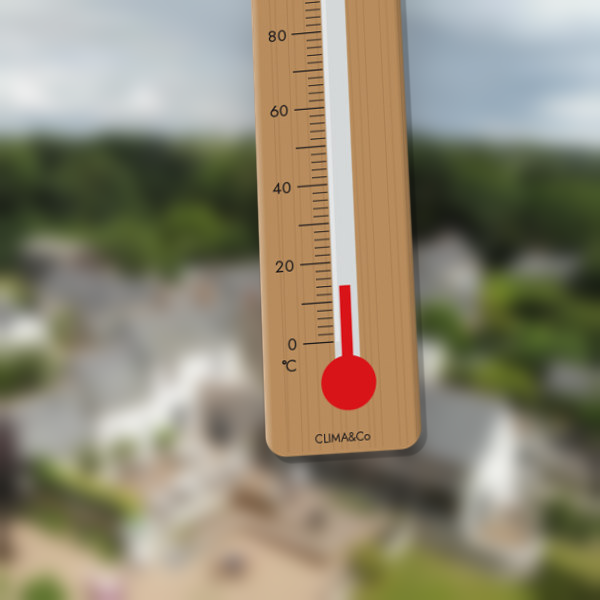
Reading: 14 °C
